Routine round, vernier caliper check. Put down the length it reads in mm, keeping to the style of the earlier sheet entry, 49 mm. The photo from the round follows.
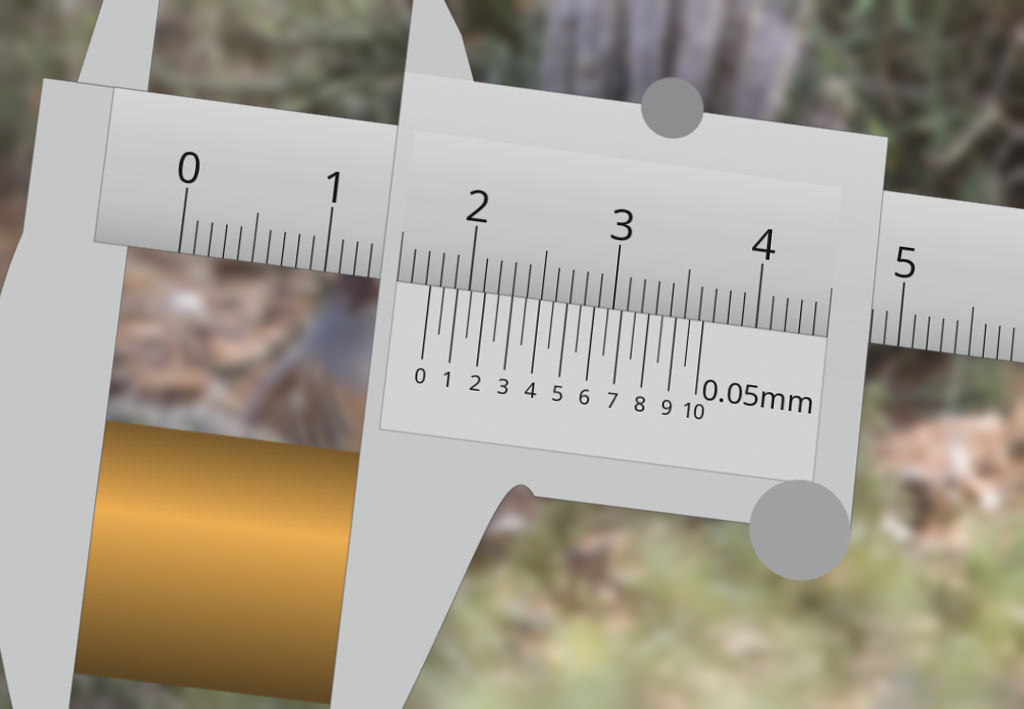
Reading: 17.3 mm
